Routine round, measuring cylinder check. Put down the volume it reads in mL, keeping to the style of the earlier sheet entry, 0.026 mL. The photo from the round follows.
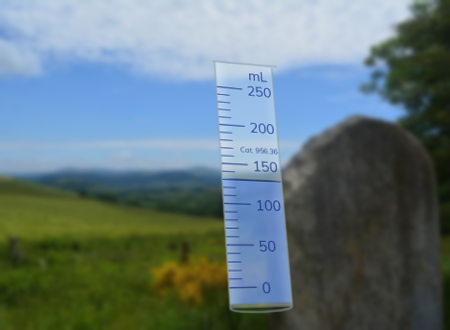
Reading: 130 mL
